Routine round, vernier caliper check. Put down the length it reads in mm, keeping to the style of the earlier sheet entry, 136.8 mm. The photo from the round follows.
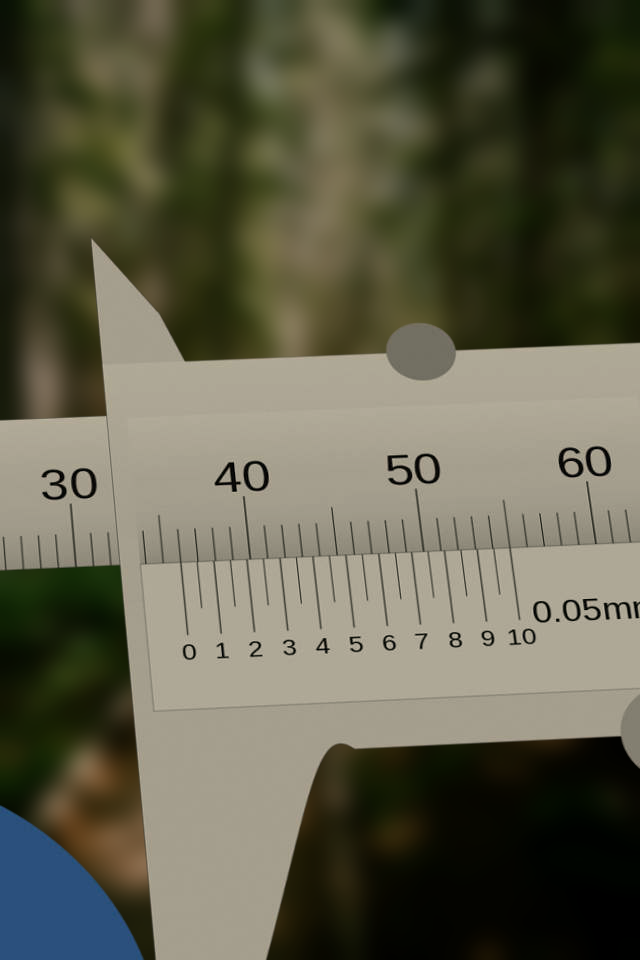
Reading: 36.0 mm
